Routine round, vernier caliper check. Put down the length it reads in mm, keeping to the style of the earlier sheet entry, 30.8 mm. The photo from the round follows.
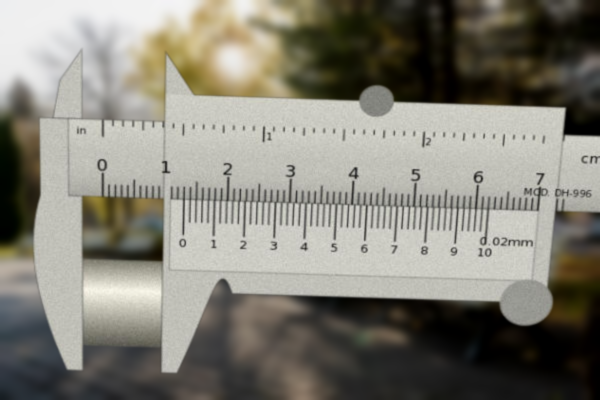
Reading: 13.0 mm
